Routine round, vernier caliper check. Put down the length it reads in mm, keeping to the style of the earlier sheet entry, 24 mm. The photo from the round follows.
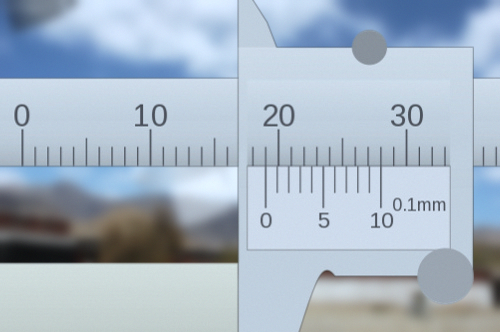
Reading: 19.0 mm
